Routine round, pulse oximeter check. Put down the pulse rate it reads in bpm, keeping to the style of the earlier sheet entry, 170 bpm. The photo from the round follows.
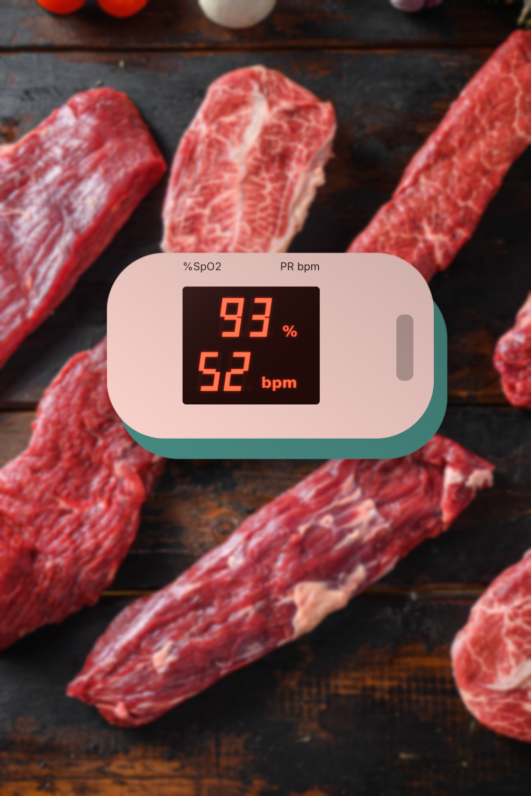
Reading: 52 bpm
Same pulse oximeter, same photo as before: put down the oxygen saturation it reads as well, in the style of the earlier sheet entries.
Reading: 93 %
